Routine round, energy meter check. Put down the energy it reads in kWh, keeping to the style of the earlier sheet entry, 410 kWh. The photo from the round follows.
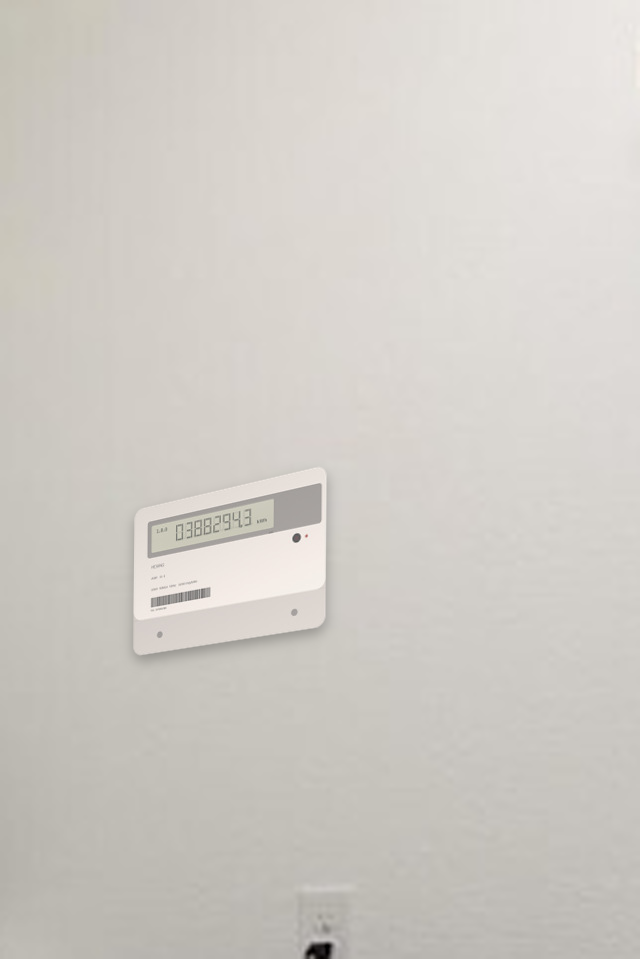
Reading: 388294.3 kWh
